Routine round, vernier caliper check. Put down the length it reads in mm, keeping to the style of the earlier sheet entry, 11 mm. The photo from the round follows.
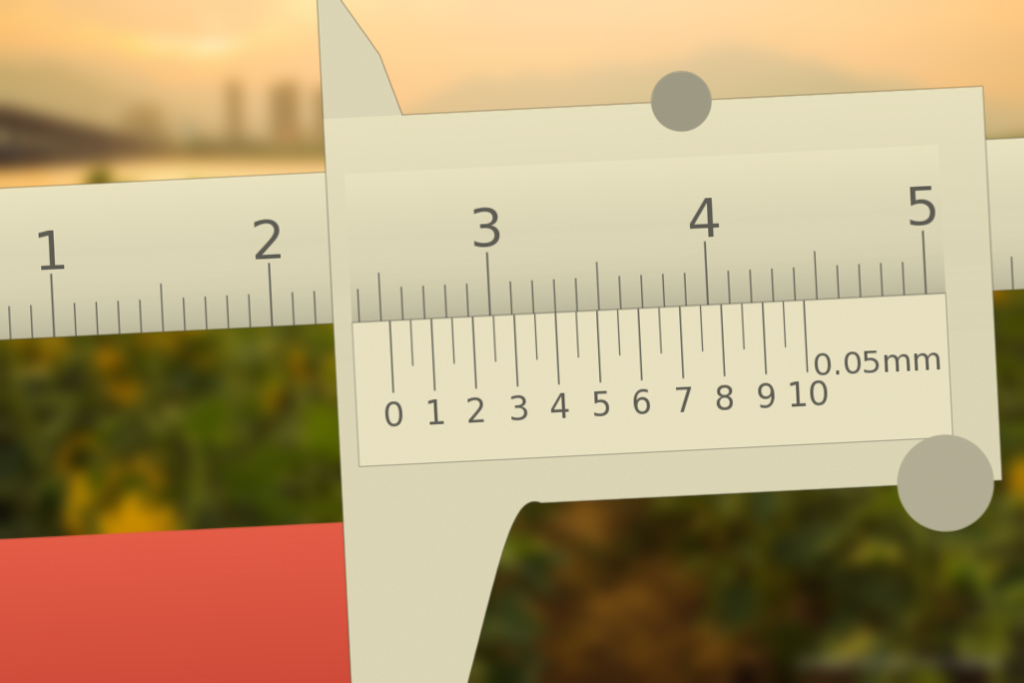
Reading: 25.4 mm
